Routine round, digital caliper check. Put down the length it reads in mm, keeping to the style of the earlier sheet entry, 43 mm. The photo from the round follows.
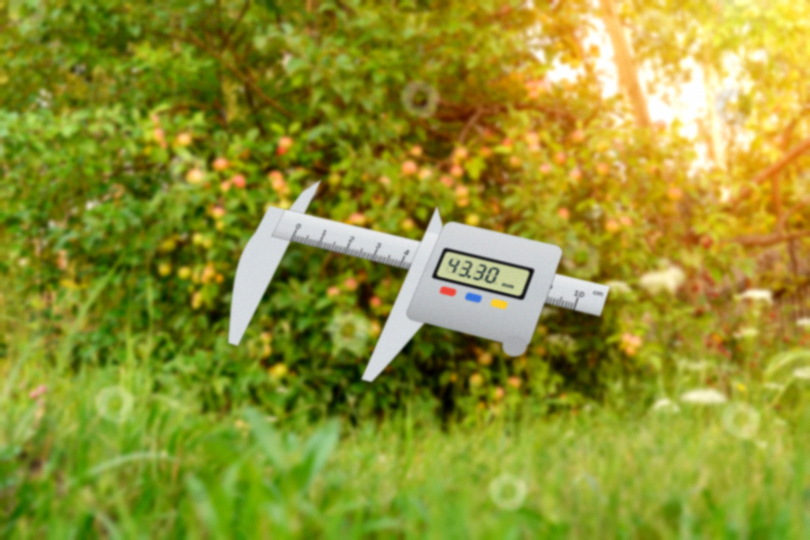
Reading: 43.30 mm
